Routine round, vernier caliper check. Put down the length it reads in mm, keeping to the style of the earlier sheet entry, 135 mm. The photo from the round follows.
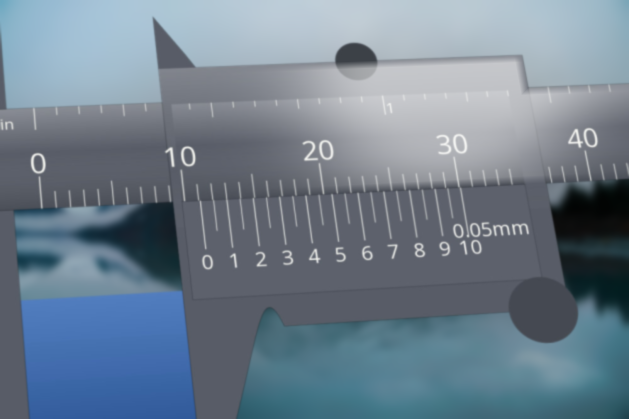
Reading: 11.1 mm
